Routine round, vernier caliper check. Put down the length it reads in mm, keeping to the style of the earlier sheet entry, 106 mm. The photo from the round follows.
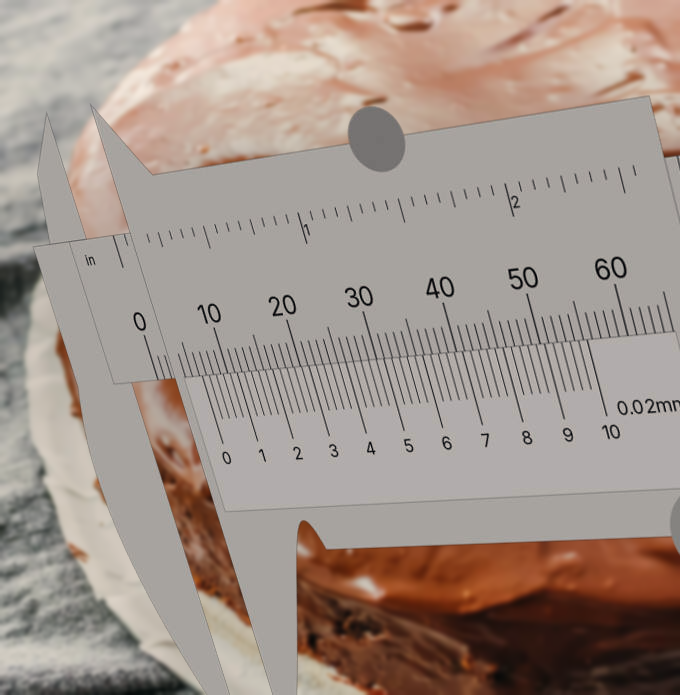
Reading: 6.4 mm
